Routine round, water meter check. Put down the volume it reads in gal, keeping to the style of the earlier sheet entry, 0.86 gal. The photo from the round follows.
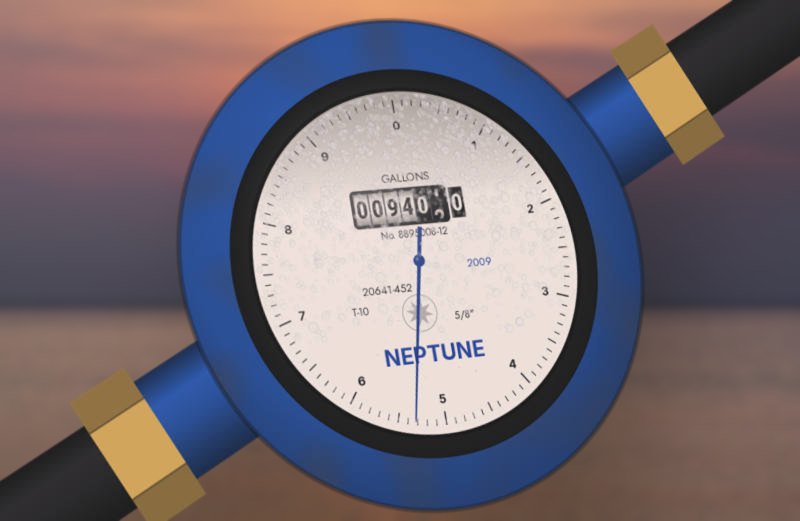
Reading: 94015.3 gal
